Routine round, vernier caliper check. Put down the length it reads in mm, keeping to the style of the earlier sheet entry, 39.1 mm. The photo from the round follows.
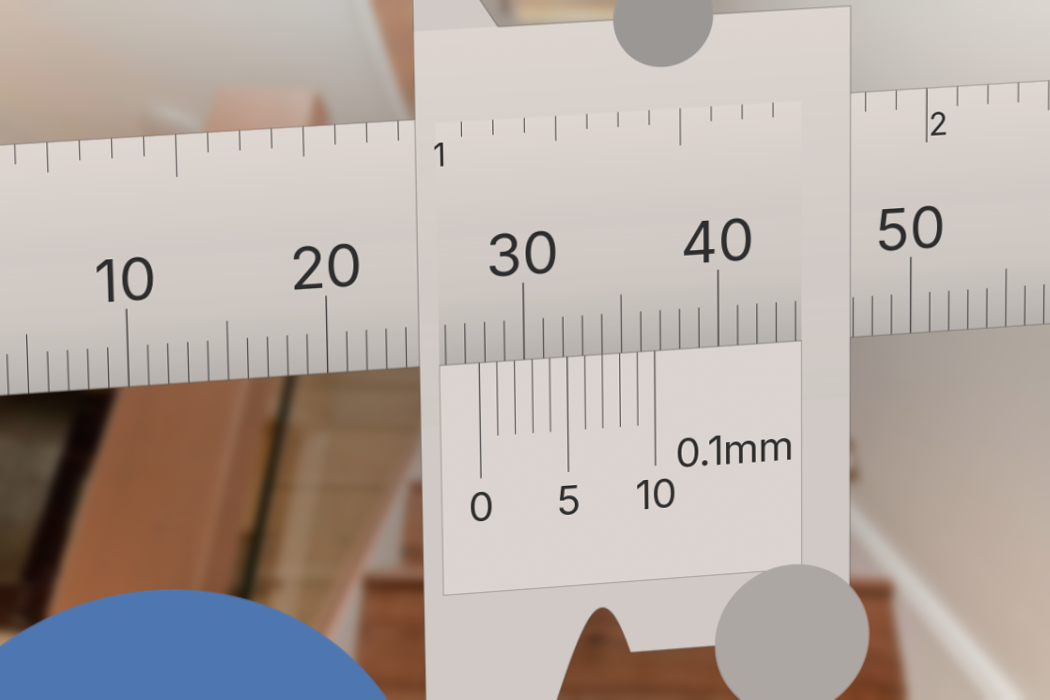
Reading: 27.7 mm
